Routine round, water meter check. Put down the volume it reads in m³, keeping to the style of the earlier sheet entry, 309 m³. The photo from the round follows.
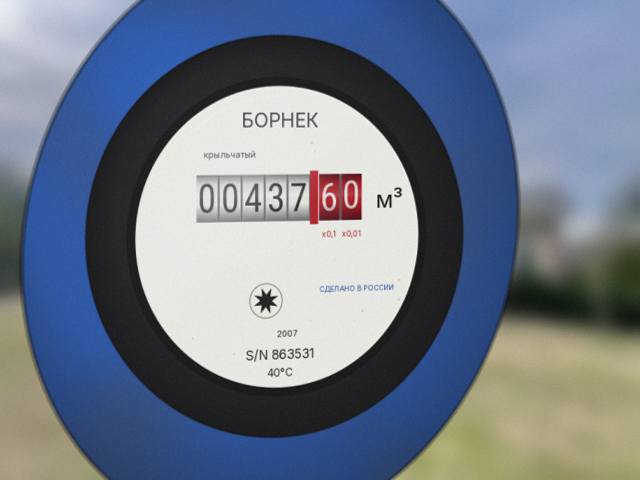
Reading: 437.60 m³
